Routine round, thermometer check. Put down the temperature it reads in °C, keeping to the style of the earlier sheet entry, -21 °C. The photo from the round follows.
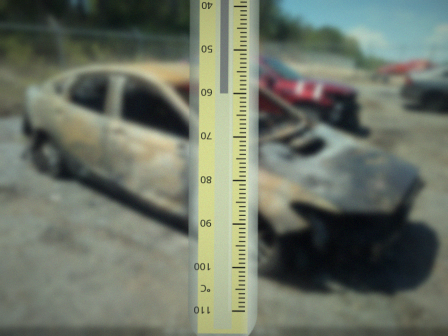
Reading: 60 °C
